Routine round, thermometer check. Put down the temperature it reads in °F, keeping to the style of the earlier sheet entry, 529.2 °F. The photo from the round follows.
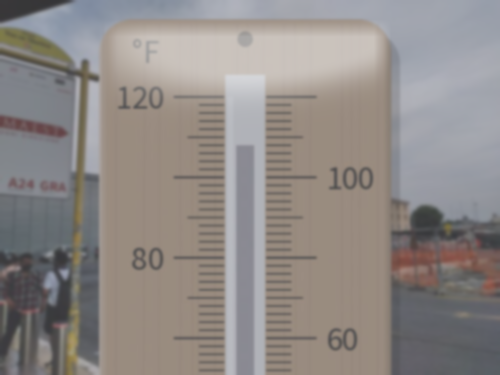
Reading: 108 °F
